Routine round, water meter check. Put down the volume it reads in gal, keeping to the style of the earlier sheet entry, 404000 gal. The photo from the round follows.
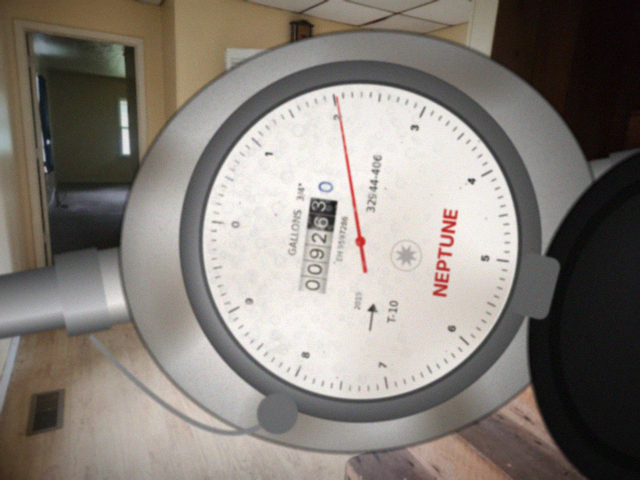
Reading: 92632.0 gal
